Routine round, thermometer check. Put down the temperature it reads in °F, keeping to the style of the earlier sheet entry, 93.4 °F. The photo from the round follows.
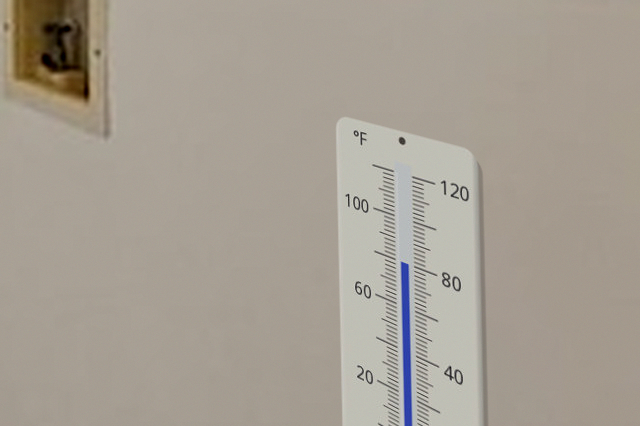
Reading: 80 °F
